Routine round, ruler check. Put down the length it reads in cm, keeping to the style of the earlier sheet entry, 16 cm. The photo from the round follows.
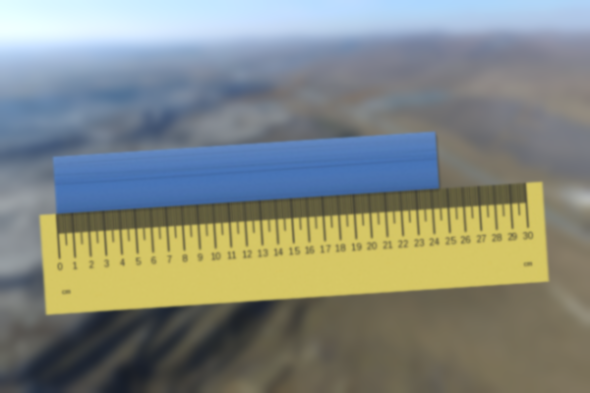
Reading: 24.5 cm
